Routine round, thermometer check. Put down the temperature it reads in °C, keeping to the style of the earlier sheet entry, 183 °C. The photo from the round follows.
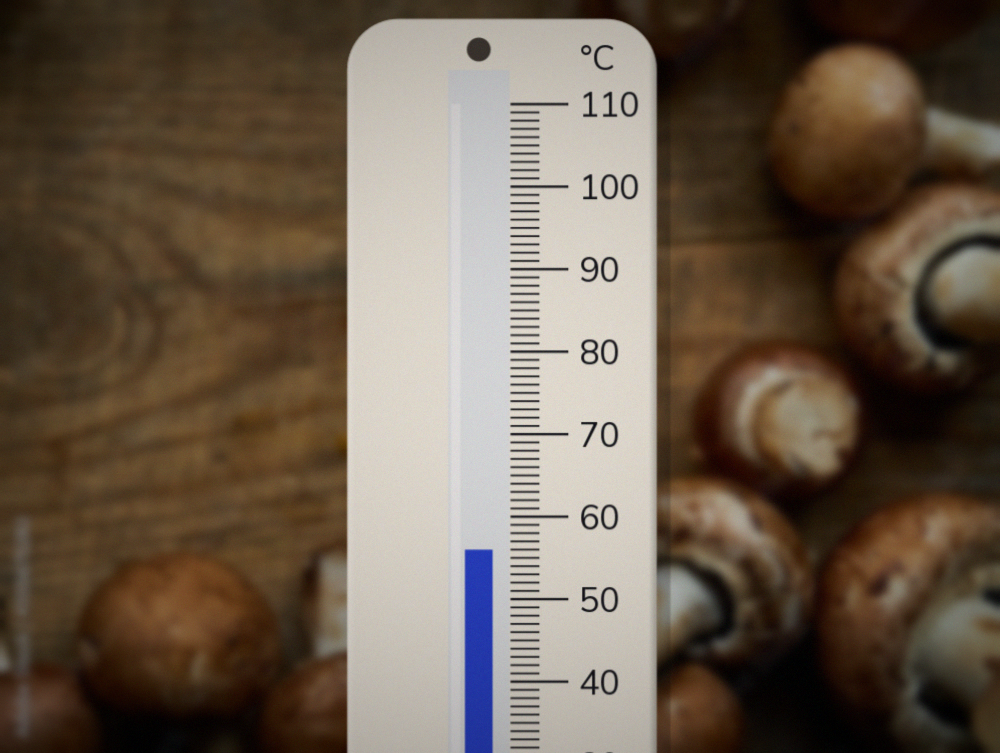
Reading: 56 °C
